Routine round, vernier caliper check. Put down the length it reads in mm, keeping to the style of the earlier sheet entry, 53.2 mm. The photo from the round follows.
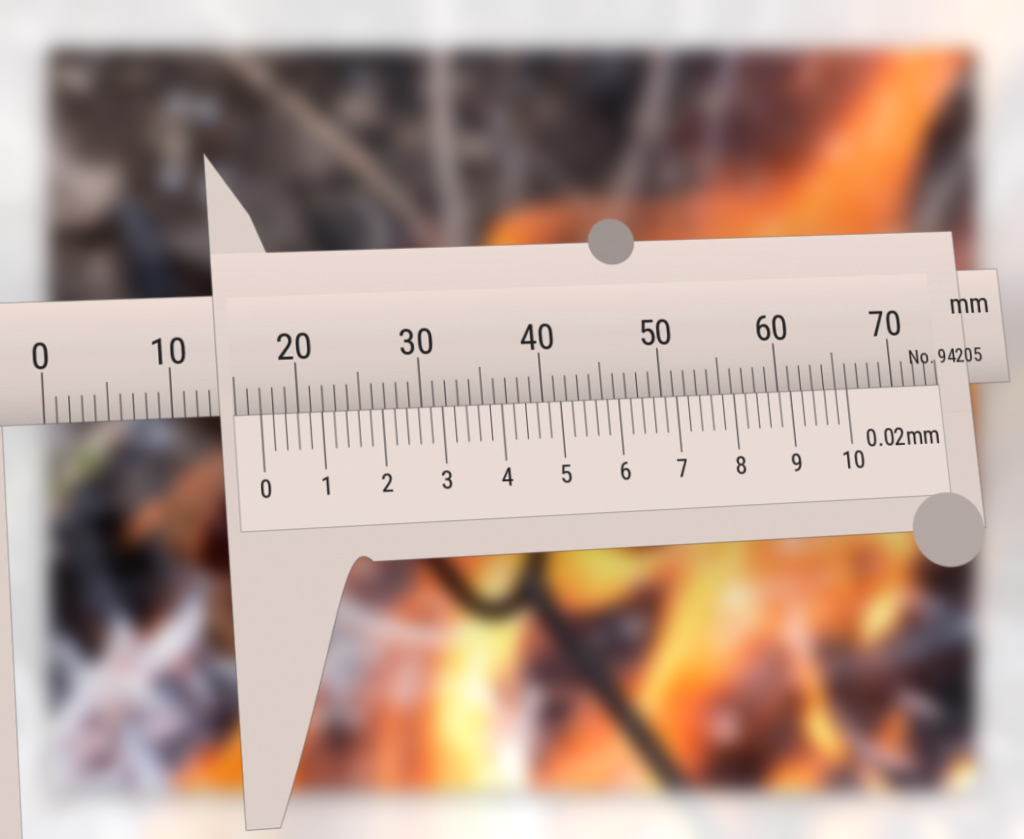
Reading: 17.0 mm
